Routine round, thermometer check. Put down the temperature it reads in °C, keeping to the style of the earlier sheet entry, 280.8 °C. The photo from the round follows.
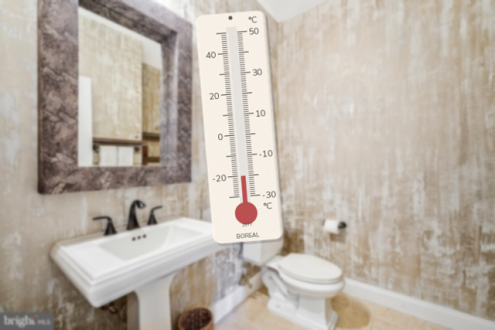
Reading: -20 °C
